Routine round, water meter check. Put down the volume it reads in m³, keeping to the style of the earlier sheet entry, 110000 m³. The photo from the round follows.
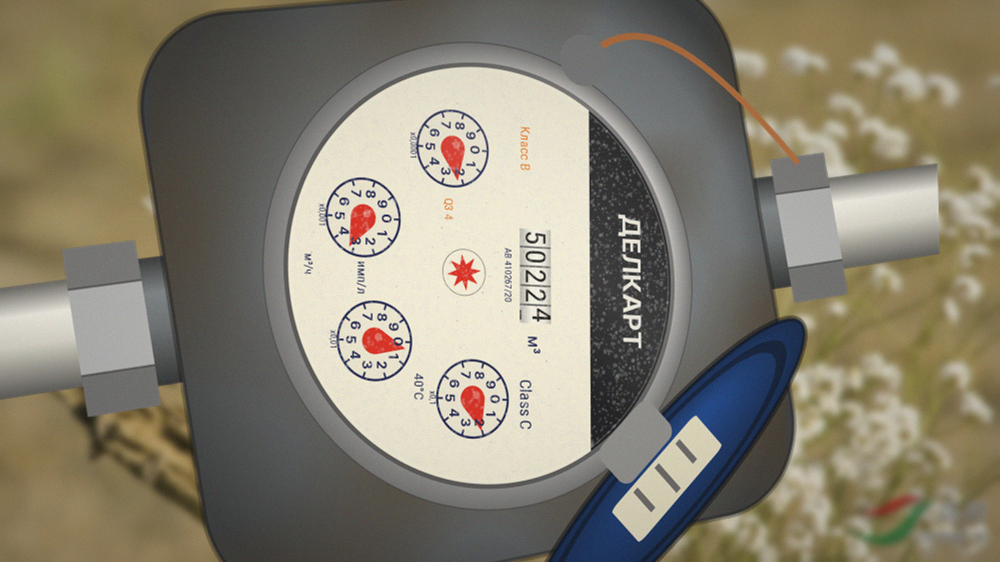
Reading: 50224.2032 m³
